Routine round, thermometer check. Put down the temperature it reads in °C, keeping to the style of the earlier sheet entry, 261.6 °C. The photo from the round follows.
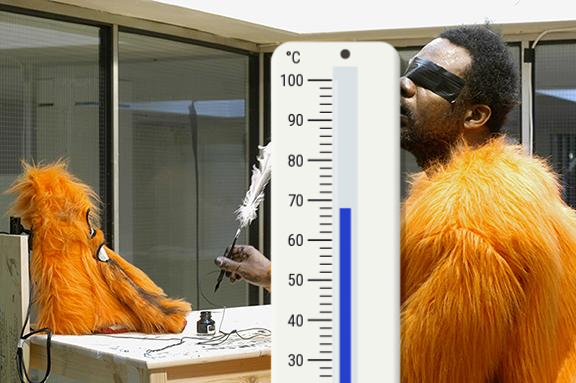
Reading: 68 °C
